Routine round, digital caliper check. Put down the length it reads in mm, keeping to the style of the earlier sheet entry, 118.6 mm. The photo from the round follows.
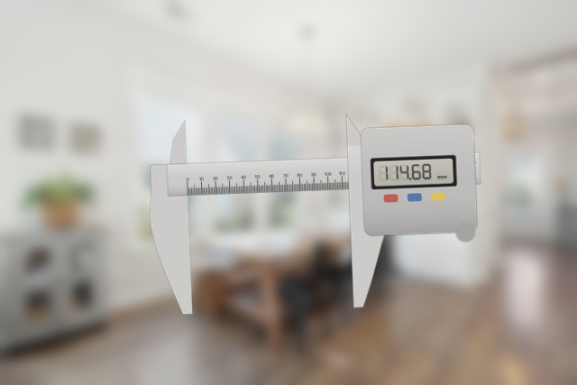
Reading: 114.68 mm
